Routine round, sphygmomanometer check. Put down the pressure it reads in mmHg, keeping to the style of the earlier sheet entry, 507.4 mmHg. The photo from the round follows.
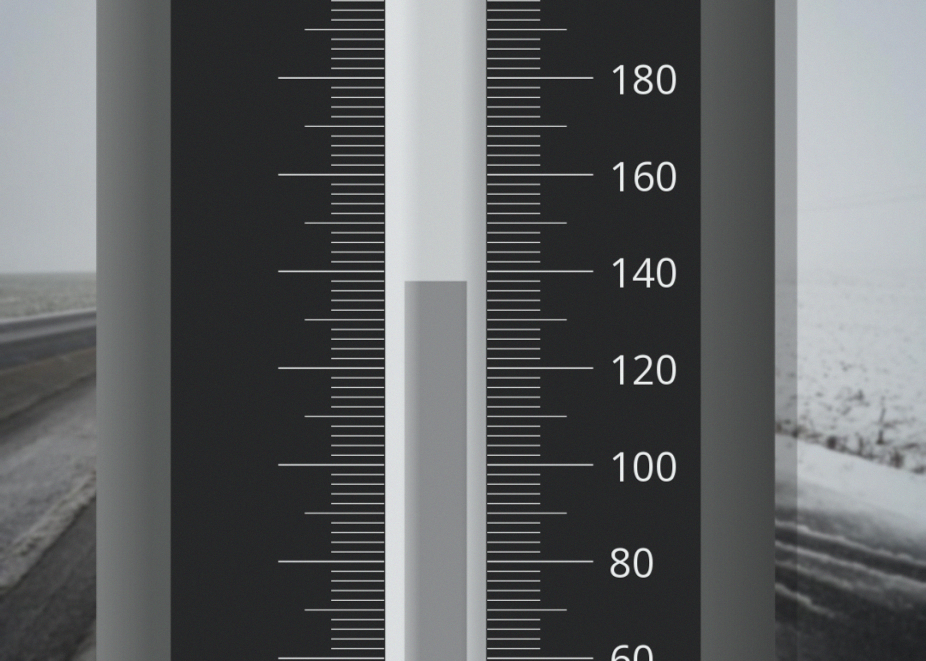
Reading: 138 mmHg
